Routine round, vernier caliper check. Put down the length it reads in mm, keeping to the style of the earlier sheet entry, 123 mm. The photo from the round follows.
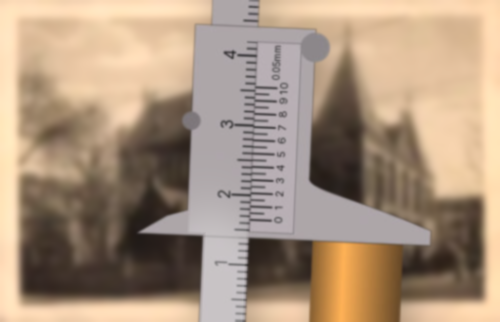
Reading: 16.5 mm
